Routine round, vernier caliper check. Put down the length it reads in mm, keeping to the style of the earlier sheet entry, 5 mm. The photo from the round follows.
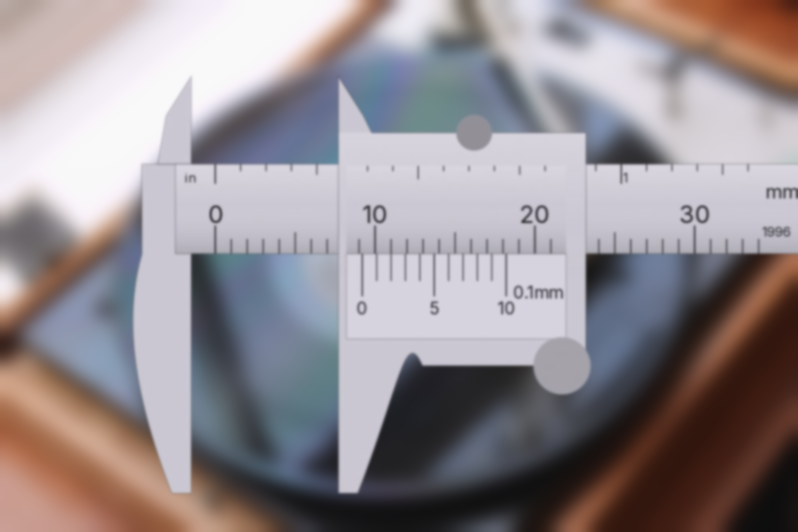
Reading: 9.2 mm
